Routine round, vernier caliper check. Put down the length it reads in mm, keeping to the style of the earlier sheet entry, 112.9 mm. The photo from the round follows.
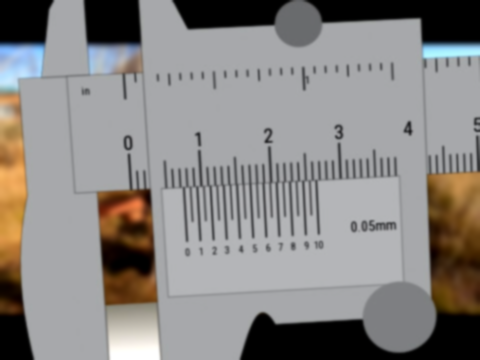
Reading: 7.5 mm
